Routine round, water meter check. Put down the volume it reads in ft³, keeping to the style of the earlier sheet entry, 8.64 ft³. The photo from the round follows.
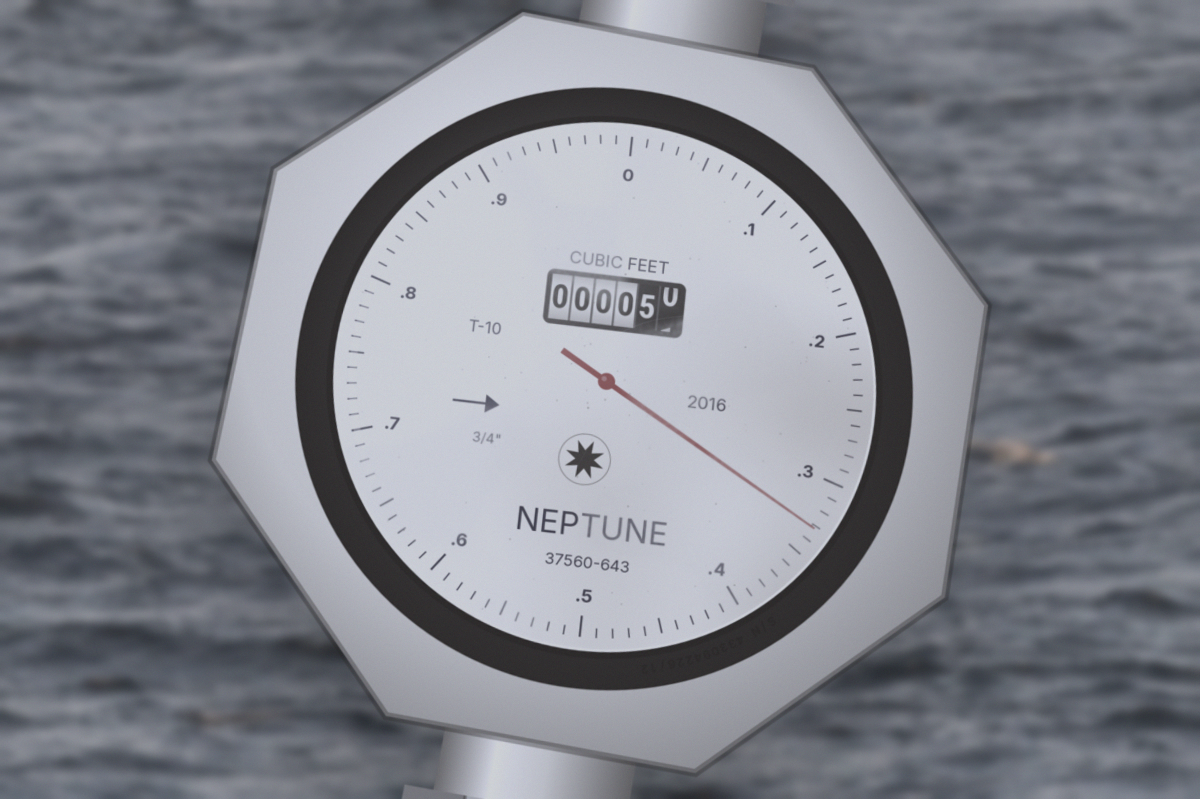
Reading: 50.33 ft³
